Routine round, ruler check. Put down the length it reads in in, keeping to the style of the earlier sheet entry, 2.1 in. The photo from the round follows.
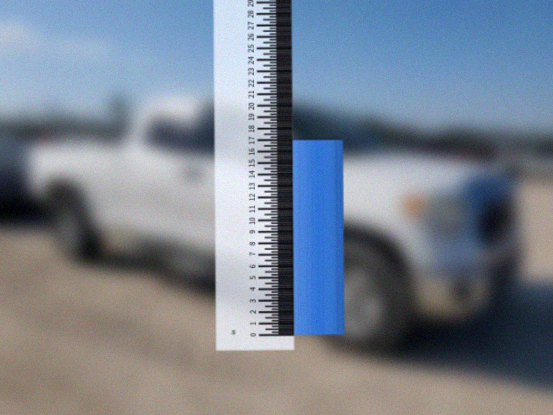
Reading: 17 in
